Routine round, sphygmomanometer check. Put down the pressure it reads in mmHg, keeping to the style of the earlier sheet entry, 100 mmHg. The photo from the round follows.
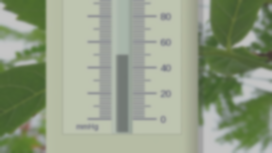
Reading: 50 mmHg
